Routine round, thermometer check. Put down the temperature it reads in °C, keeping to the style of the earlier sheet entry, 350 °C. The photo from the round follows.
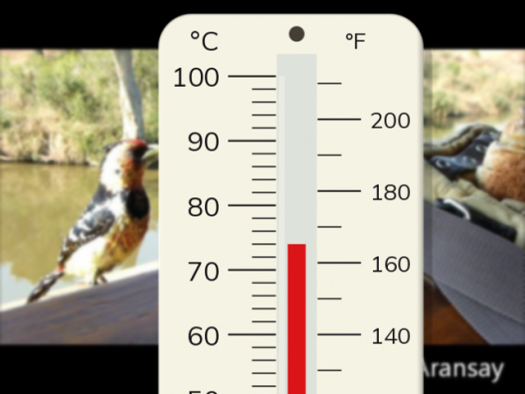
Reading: 74 °C
